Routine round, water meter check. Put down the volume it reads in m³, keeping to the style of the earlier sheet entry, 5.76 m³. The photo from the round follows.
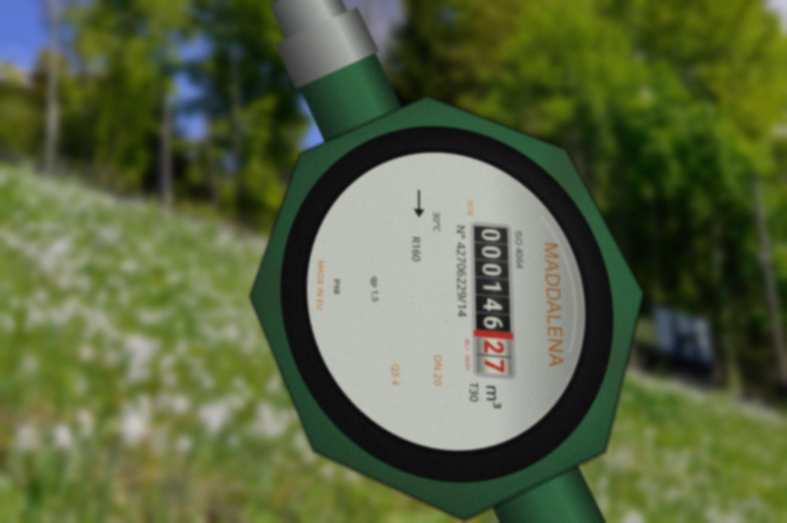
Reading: 146.27 m³
